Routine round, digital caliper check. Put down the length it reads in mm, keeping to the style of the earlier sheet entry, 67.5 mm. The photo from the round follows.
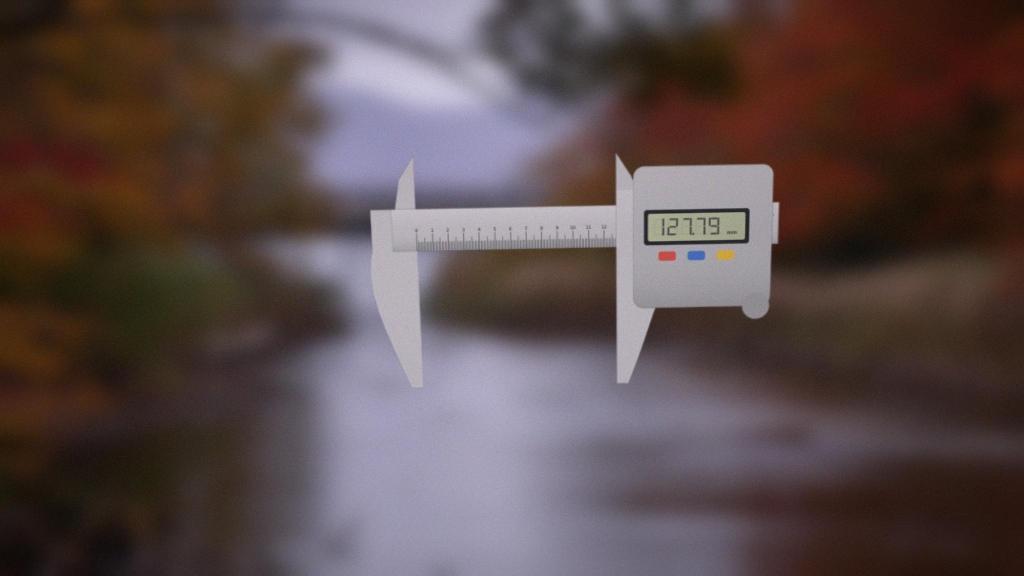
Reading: 127.79 mm
